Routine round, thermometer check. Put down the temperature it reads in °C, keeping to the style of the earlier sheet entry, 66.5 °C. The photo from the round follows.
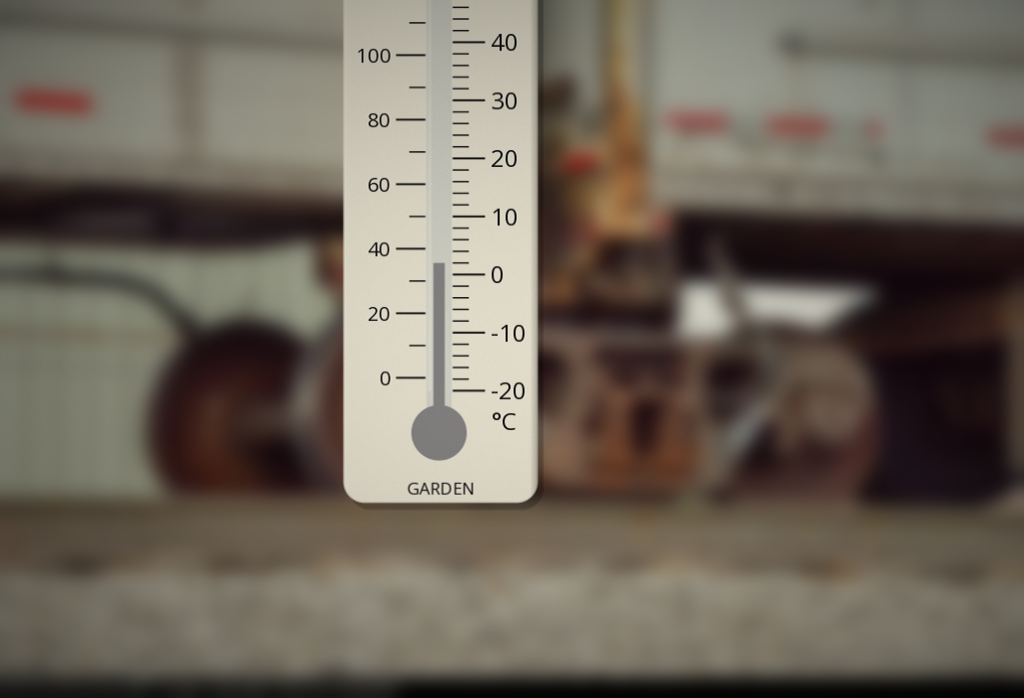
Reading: 2 °C
